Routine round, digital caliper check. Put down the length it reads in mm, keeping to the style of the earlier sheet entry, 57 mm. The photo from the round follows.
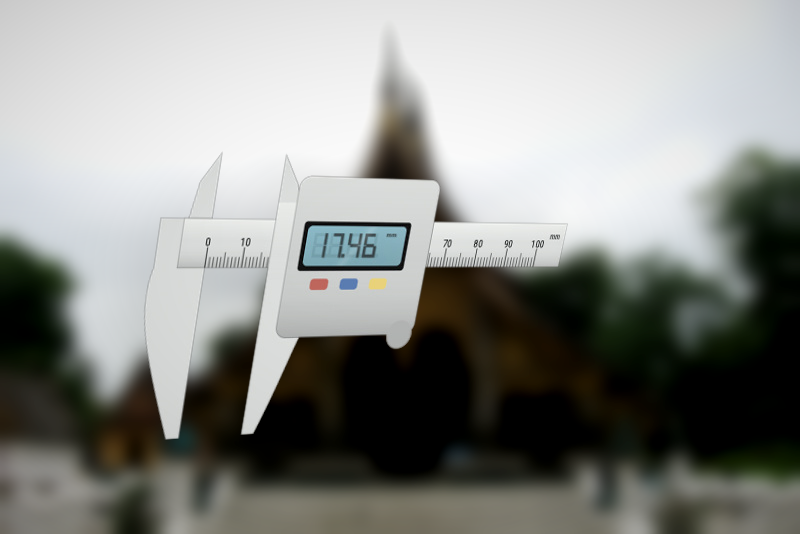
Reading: 17.46 mm
